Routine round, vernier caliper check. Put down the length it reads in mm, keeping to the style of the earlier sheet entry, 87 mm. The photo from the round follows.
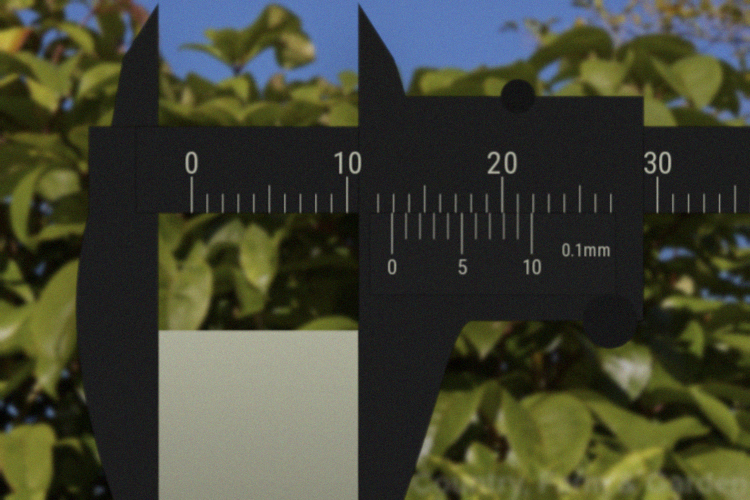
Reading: 12.9 mm
